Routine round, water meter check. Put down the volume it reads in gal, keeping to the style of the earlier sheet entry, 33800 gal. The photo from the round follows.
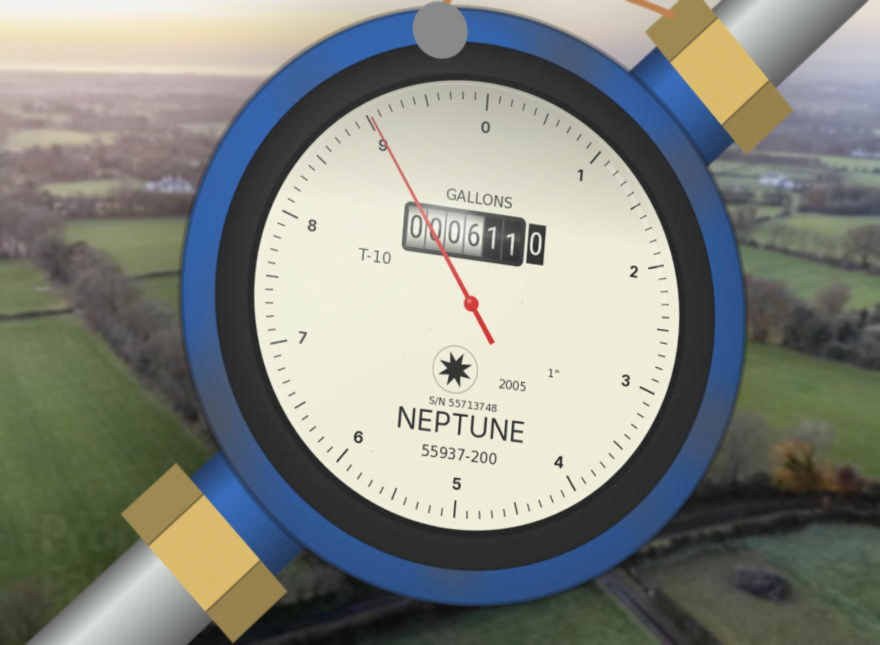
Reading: 6109.0 gal
